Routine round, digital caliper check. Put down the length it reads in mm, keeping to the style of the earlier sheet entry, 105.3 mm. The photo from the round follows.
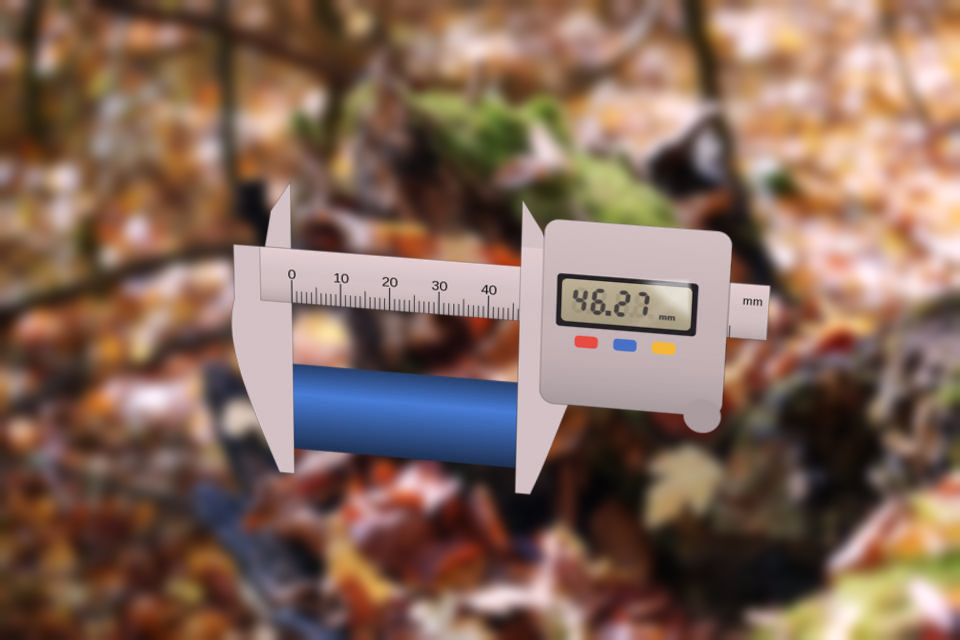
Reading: 46.27 mm
